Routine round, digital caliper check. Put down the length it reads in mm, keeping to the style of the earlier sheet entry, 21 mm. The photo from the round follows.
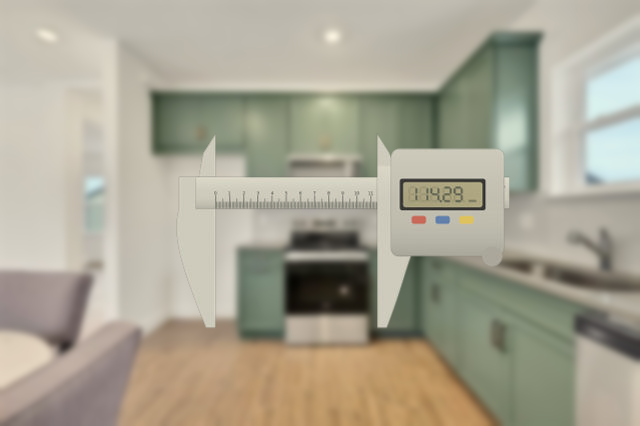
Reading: 114.29 mm
